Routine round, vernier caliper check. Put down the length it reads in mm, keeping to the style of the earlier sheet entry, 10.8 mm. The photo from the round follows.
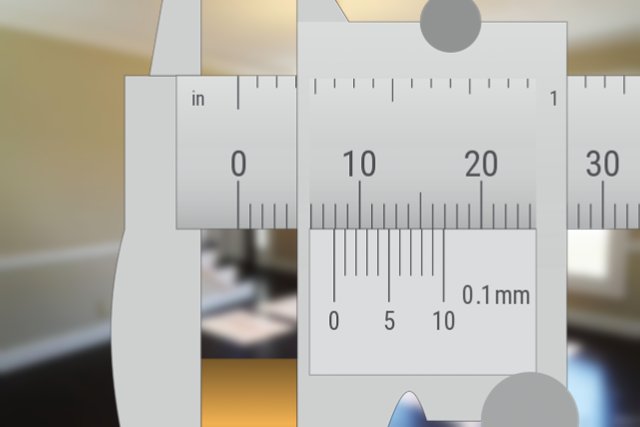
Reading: 7.9 mm
